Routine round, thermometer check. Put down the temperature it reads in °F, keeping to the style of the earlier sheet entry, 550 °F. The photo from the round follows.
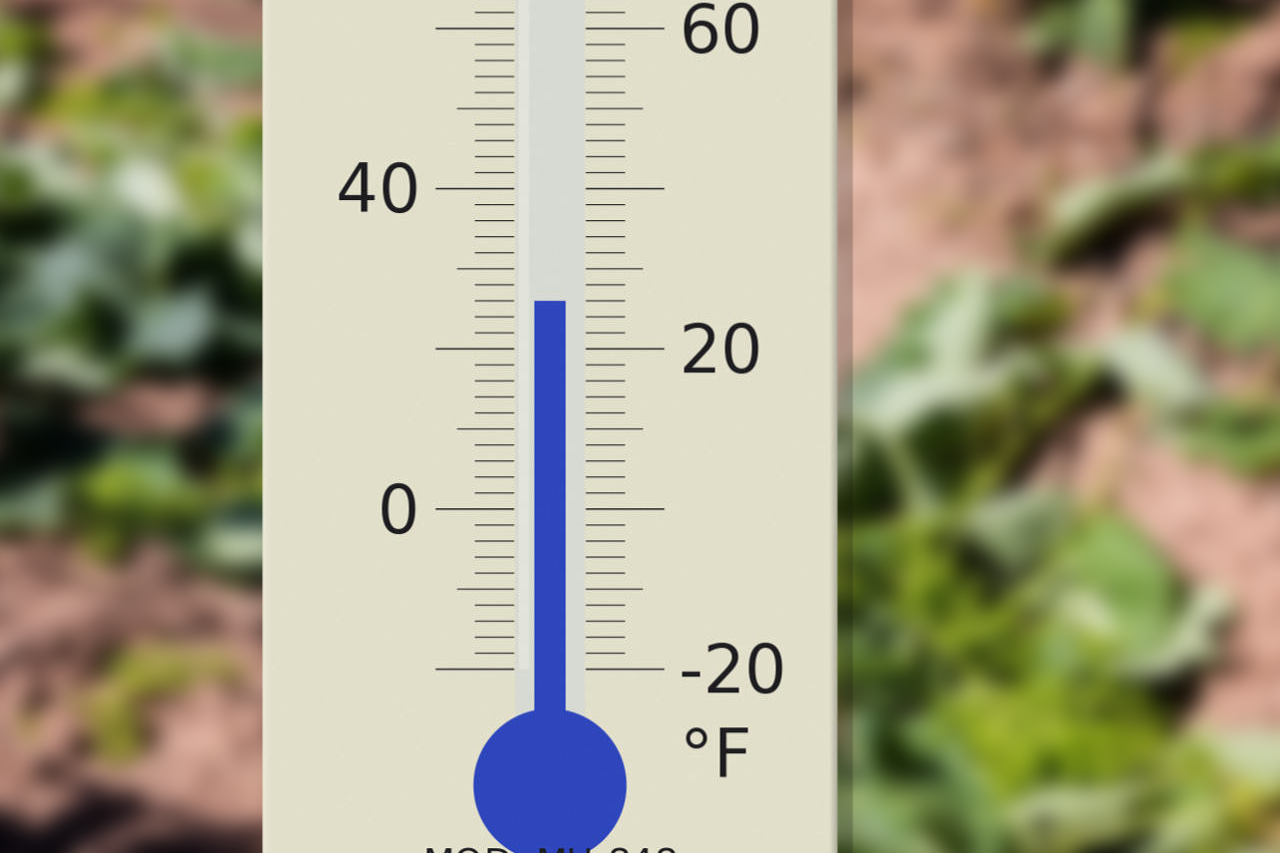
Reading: 26 °F
